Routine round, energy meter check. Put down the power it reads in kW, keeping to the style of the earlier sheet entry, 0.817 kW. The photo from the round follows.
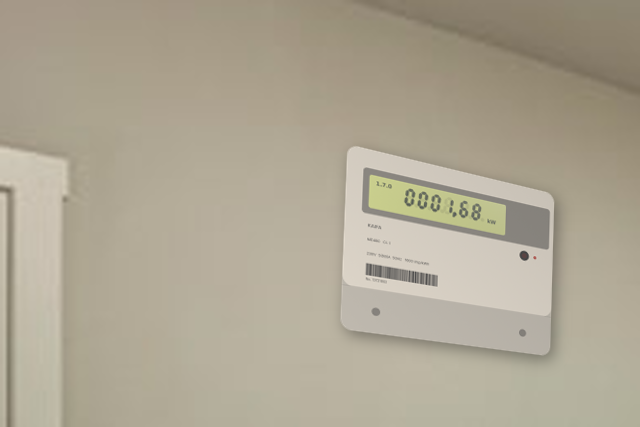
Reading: 1.68 kW
